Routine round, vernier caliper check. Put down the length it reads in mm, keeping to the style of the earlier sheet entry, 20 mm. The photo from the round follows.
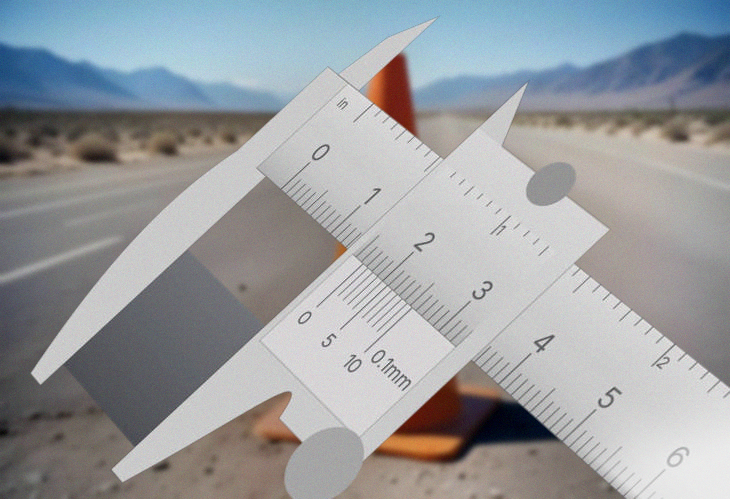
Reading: 16.4 mm
